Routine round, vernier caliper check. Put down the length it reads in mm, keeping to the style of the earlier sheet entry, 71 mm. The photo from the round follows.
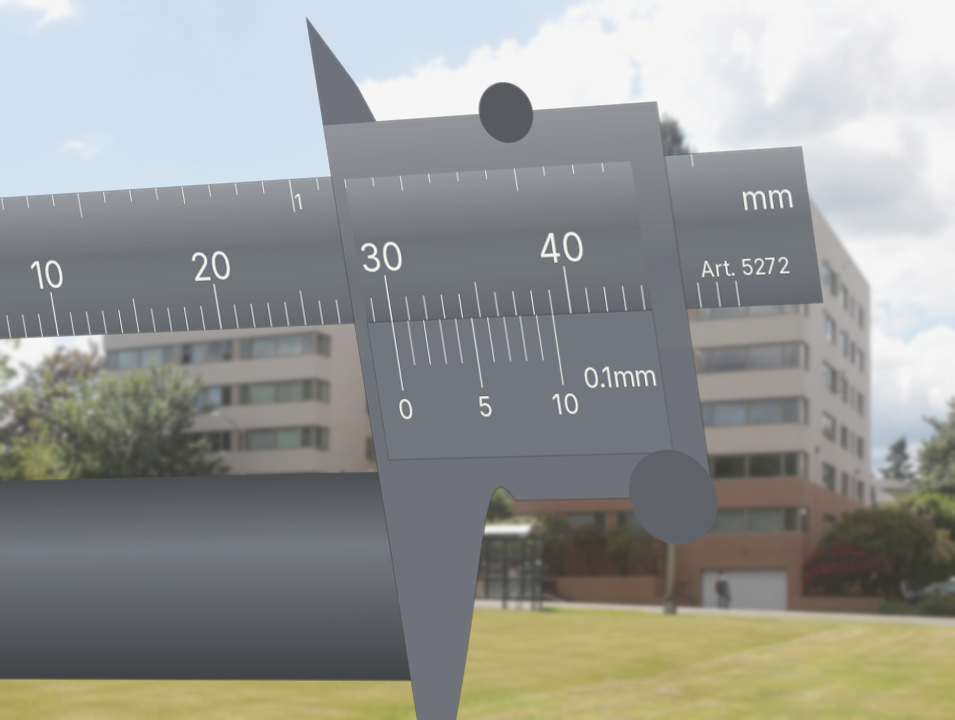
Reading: 30.0 mm
